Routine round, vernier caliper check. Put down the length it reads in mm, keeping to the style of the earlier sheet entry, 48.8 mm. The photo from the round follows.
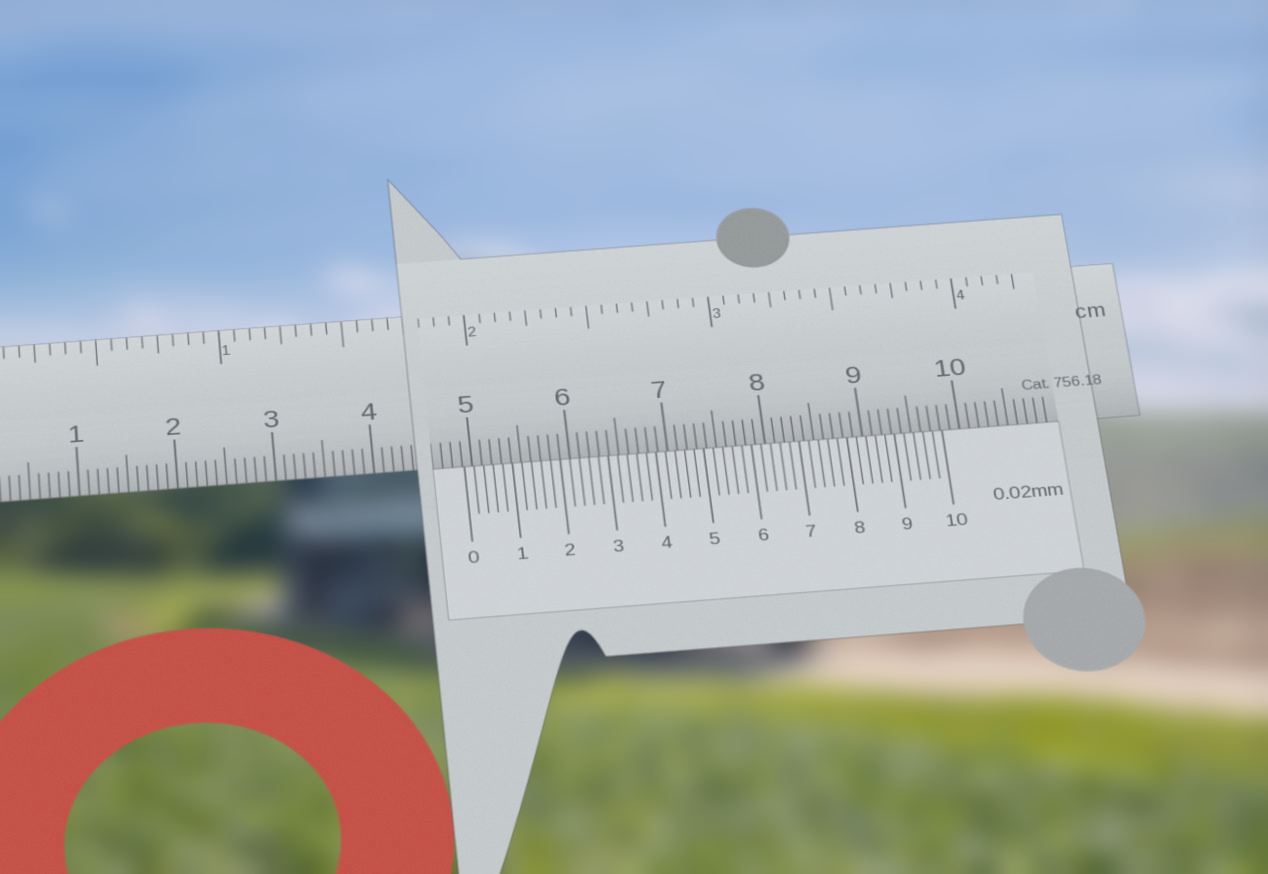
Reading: 49.2 mm
